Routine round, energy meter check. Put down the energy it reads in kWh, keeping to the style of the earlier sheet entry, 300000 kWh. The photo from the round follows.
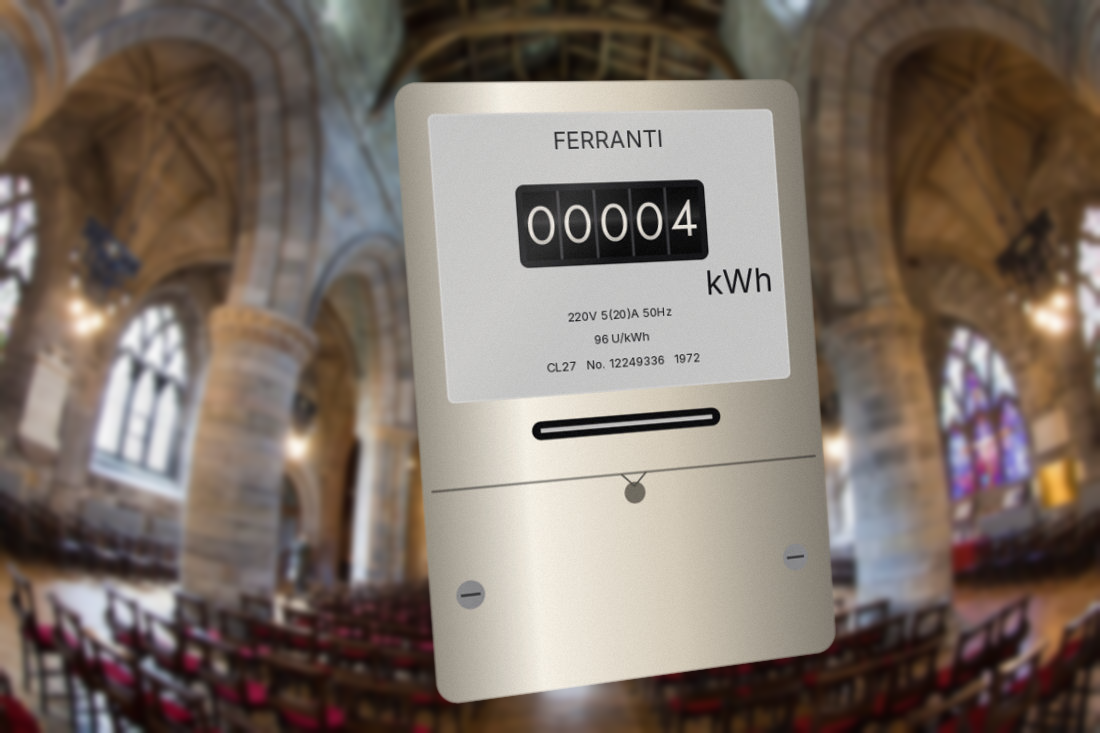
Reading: 4 kWh
